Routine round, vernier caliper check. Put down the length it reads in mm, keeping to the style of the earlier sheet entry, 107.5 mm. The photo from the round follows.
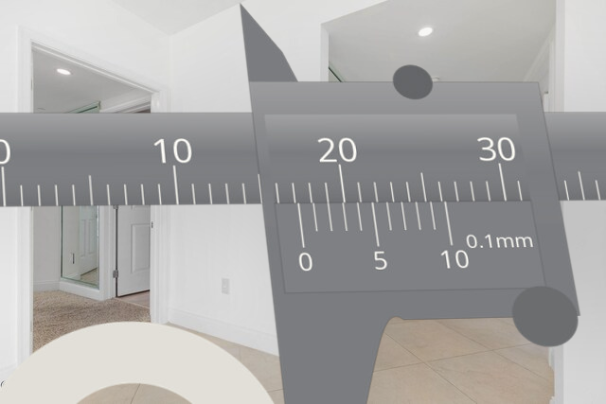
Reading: 17.2 mm
